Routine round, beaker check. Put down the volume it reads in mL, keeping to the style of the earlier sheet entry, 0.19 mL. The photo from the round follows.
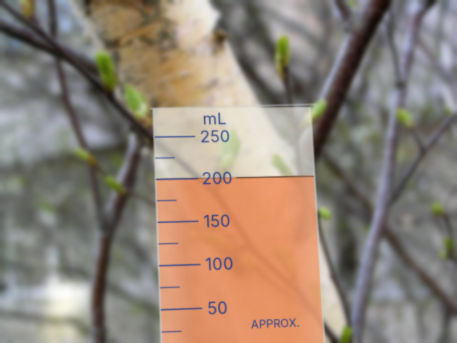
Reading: 200 mL
